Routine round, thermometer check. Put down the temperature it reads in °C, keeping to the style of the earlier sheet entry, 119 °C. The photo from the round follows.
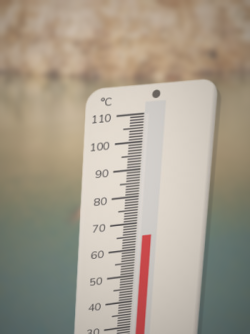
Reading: 65 °C
